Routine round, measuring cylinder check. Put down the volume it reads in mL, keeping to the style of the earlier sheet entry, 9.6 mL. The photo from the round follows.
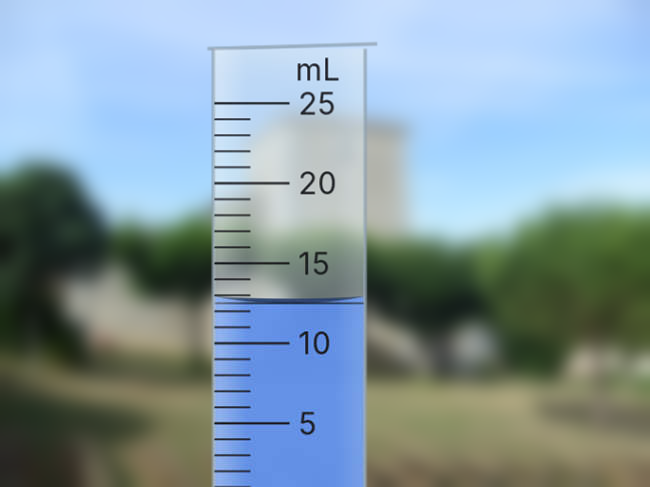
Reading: 12.5 mL
